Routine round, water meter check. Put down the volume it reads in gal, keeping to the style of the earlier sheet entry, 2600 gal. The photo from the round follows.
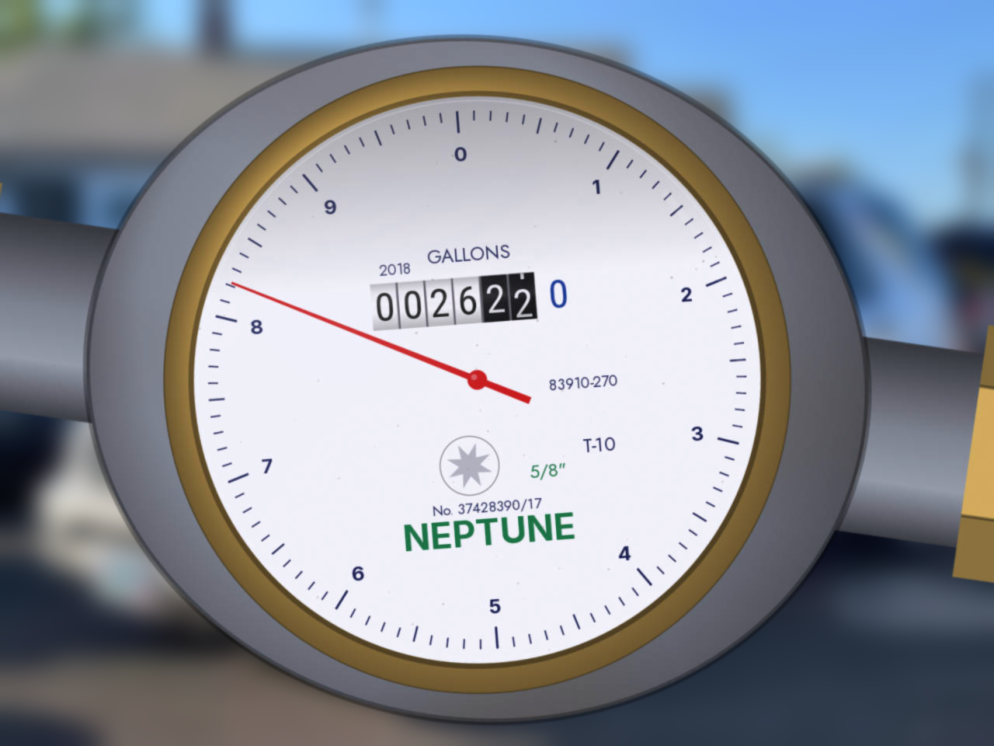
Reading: 26218.2 gal
